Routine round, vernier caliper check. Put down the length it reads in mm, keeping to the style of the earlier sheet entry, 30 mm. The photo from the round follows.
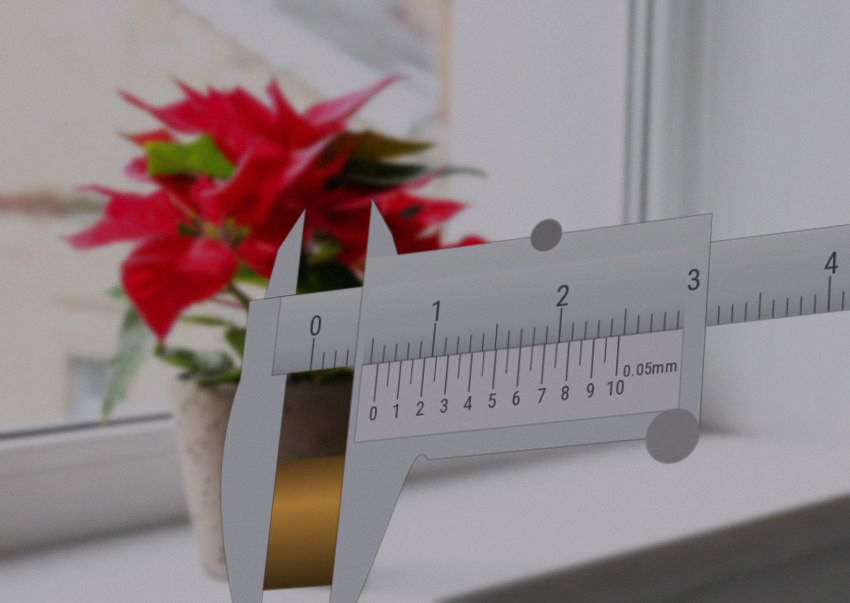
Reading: 5.6 mm
